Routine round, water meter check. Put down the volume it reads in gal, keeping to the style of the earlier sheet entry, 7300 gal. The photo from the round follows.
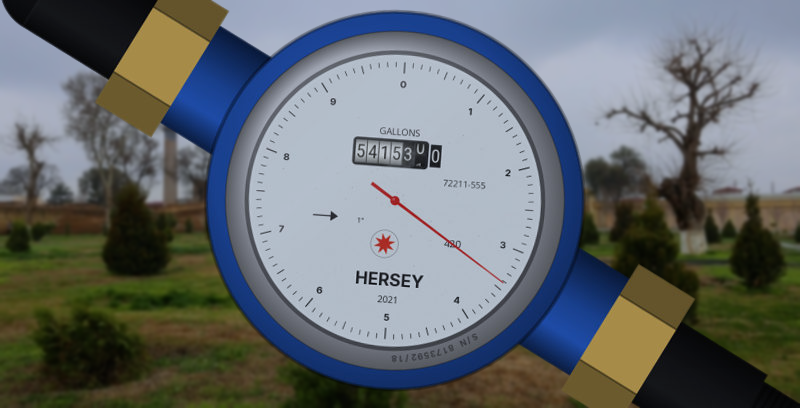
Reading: 5415303.4 gal
